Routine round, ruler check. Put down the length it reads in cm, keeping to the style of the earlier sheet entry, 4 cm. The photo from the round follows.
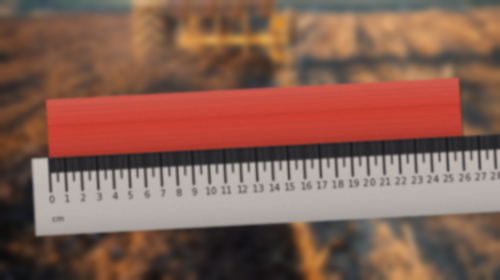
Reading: 26 cm
